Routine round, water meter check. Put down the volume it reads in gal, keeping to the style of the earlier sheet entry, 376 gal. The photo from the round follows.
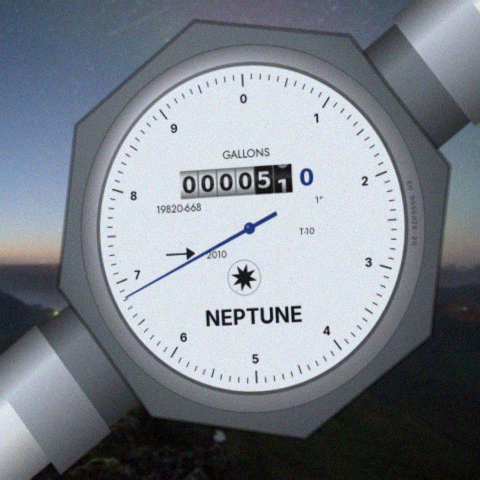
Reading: 506.8 gal
